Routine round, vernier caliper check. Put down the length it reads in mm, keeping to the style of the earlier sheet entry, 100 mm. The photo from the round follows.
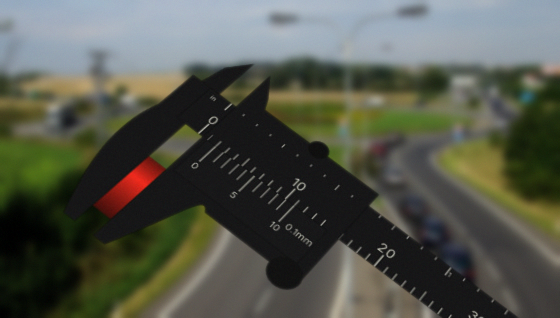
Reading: 2.0 mm
